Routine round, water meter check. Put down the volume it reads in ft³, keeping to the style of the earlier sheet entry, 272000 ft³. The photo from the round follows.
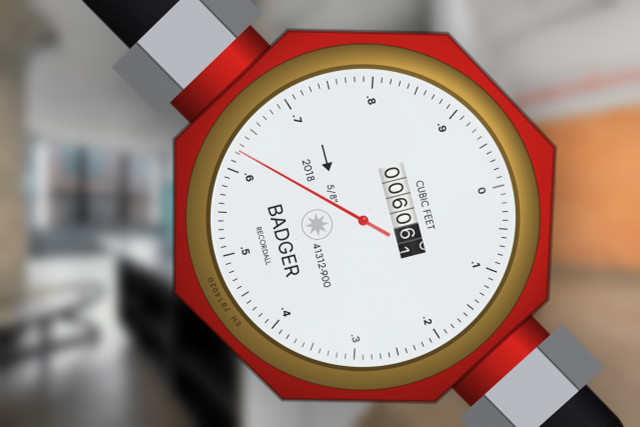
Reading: 6060.62 ft³
